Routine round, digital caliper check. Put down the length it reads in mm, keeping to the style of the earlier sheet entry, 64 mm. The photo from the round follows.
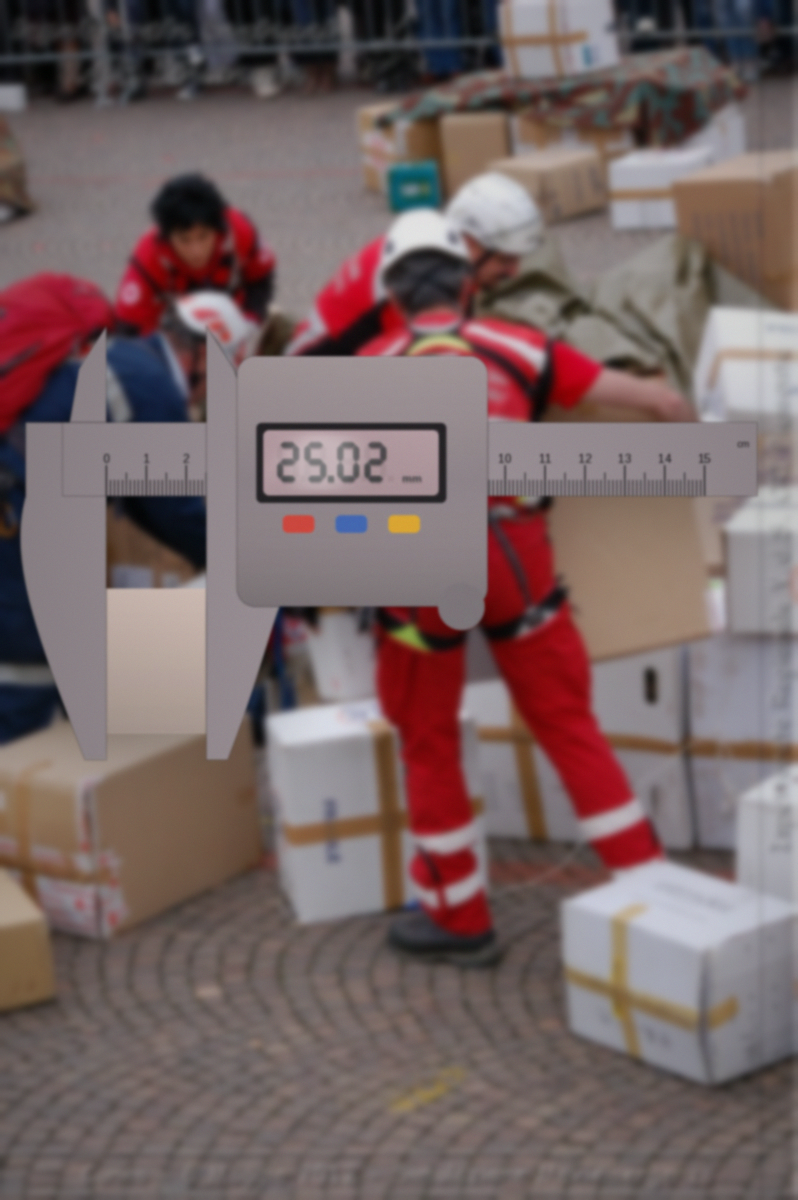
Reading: 25.02 mm
